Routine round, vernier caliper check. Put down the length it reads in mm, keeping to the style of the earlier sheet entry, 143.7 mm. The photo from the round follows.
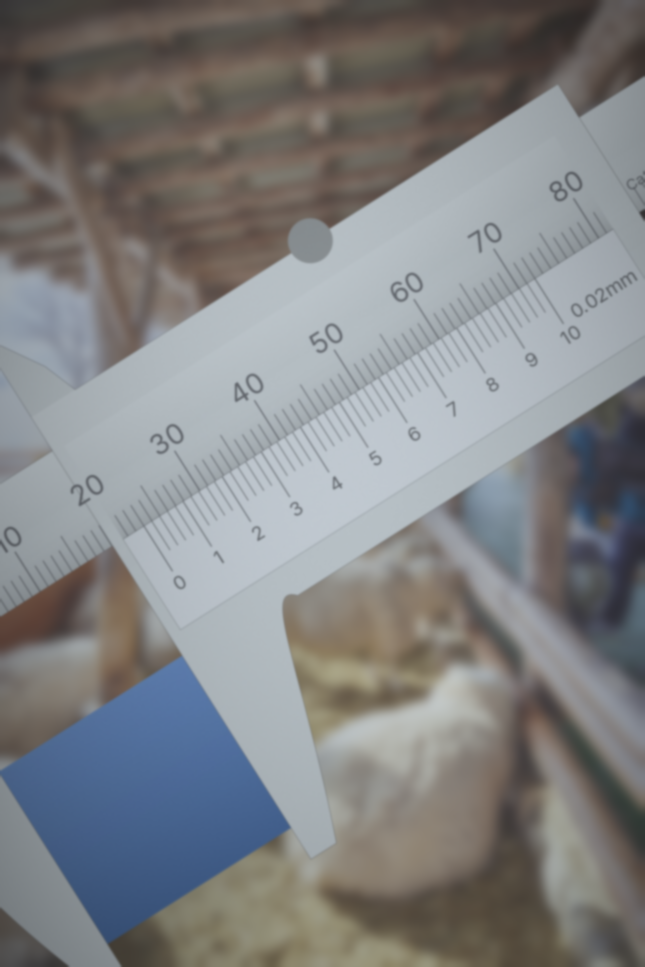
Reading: 23.0 mm
